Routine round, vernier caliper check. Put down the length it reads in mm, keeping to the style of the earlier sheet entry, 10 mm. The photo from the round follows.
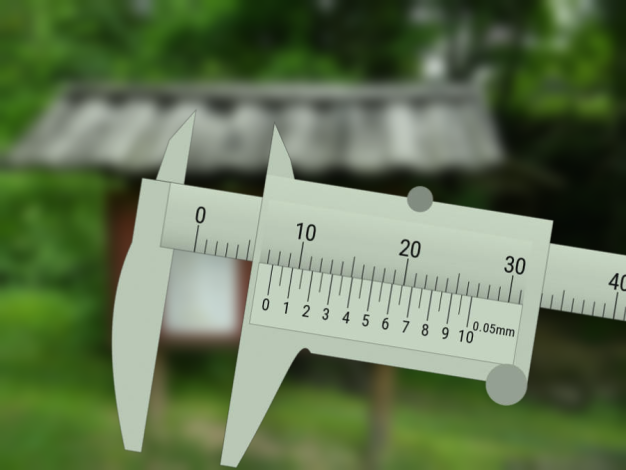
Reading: 7.5 mm
